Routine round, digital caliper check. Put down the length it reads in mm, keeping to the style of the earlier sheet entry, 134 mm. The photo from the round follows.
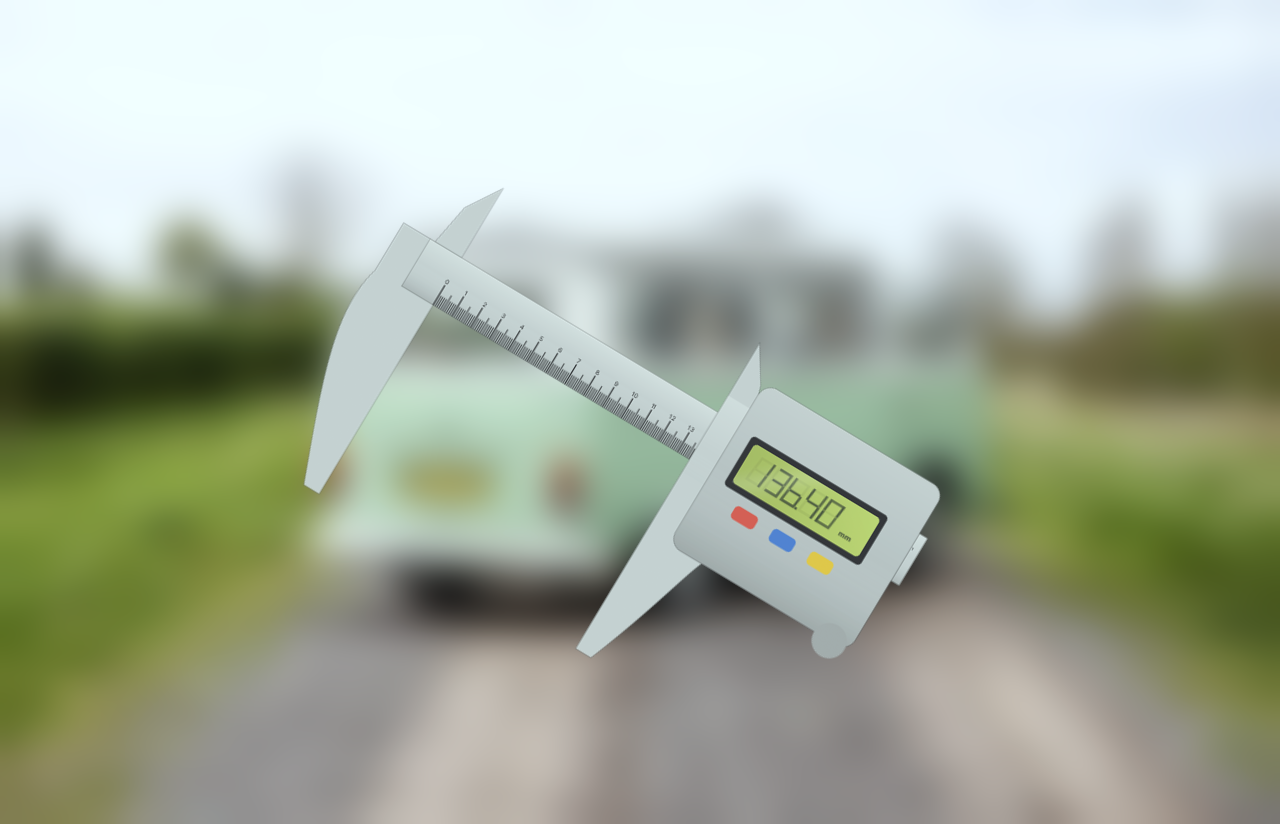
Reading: 136.40 mm
